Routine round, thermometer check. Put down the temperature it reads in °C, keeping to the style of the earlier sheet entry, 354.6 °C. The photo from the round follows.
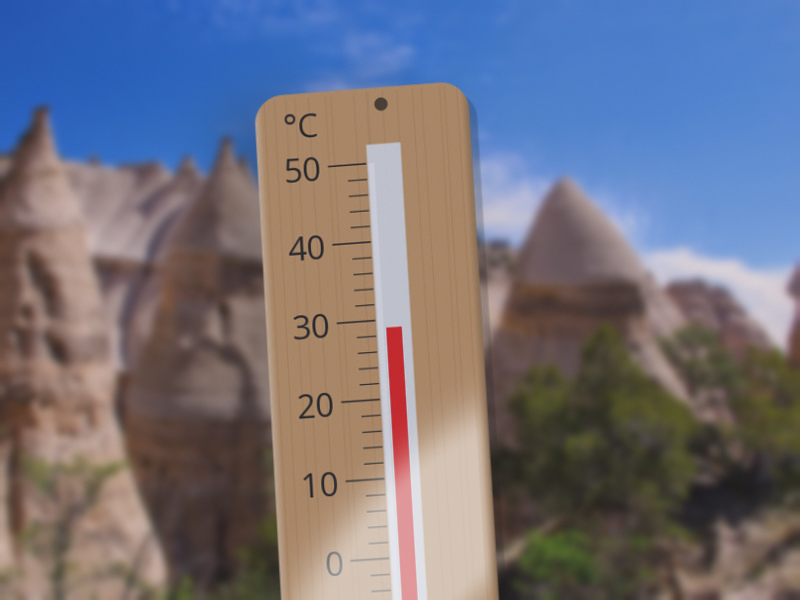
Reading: 29 °C
